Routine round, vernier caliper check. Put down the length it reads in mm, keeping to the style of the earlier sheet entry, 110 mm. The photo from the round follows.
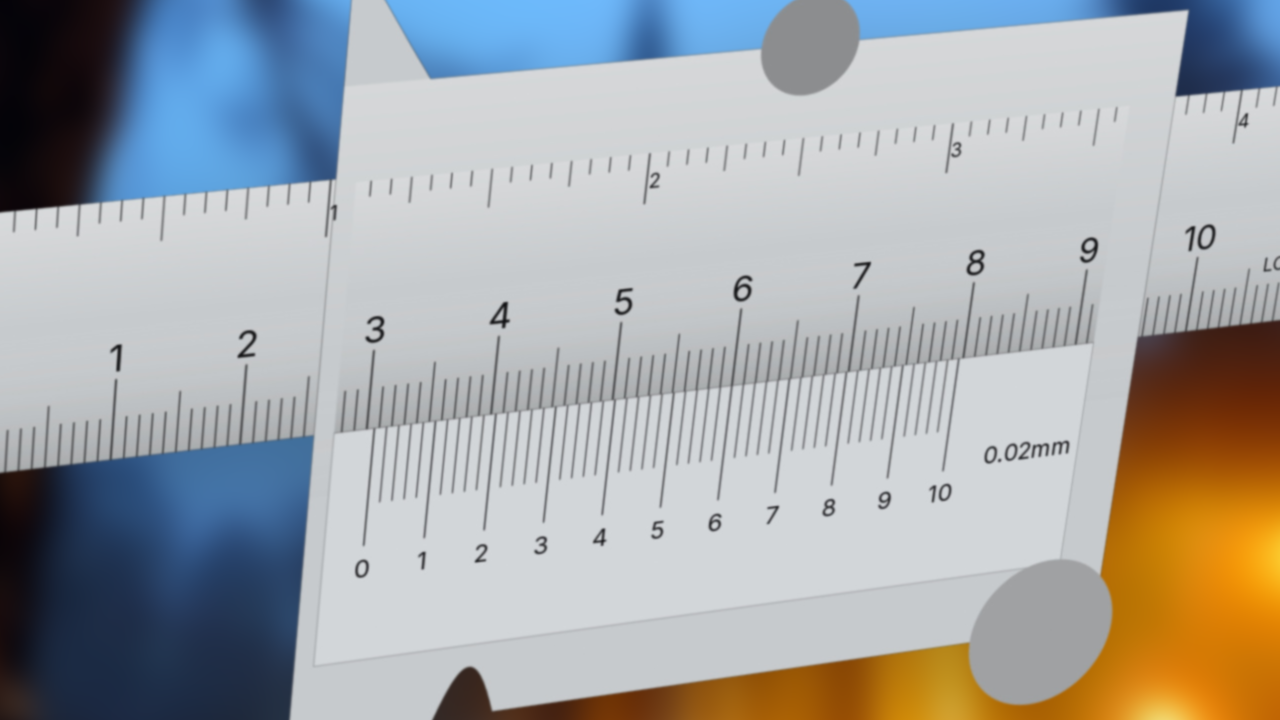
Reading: 30.6 mm
